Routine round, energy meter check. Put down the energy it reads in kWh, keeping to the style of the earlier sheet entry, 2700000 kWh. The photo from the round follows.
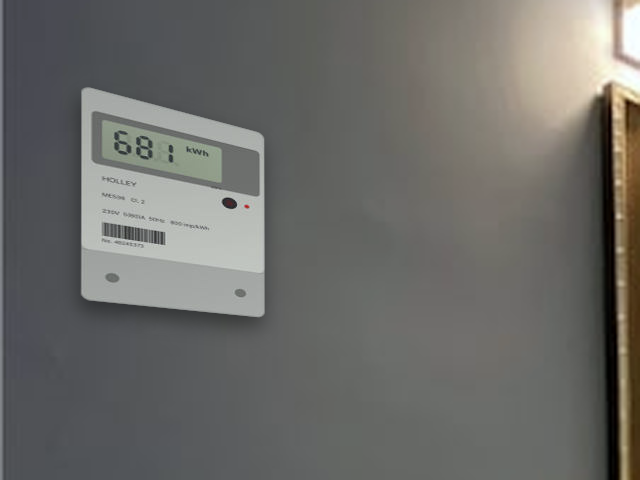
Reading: 681 kWh
